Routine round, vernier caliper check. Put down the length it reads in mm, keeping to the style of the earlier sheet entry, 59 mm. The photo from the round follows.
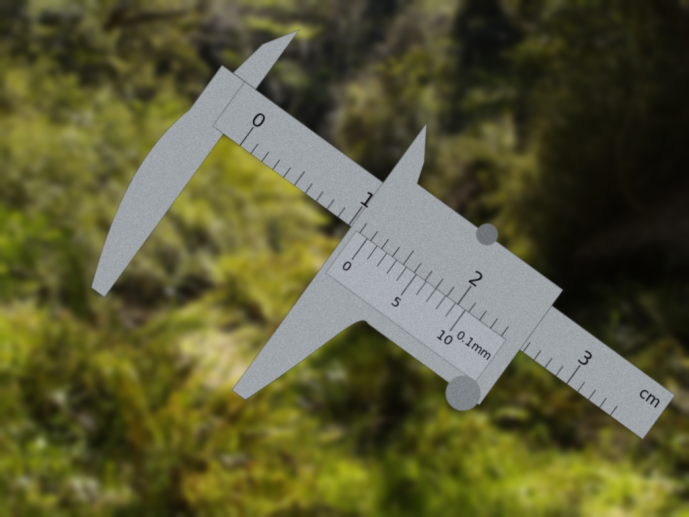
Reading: 11.7 mm
